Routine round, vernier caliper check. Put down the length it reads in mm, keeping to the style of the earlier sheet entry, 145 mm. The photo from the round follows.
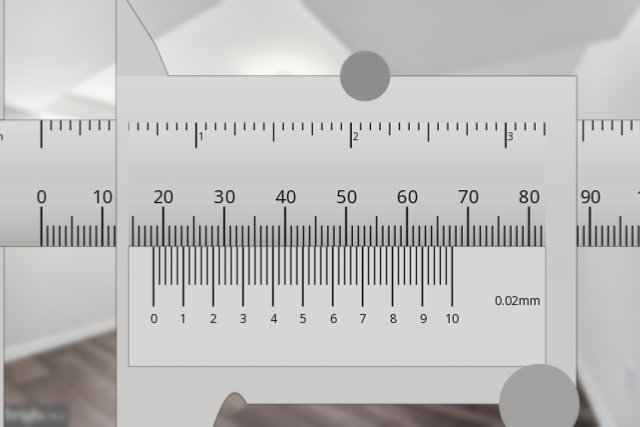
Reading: 18.4 mm
